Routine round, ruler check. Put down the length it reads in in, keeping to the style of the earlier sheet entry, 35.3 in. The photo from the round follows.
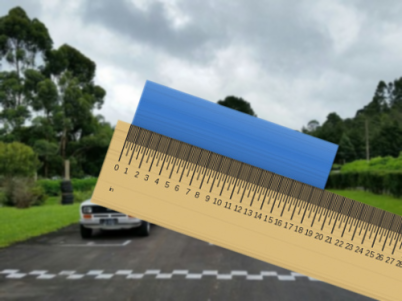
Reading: 19 in
